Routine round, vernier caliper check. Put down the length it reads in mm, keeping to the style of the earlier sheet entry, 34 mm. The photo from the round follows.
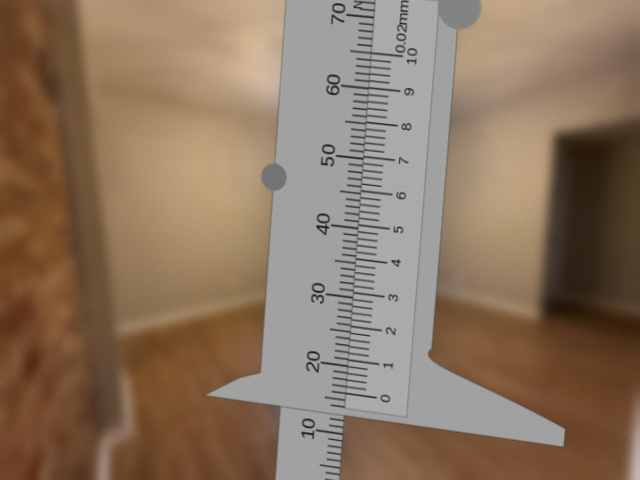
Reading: 16.0 mm
